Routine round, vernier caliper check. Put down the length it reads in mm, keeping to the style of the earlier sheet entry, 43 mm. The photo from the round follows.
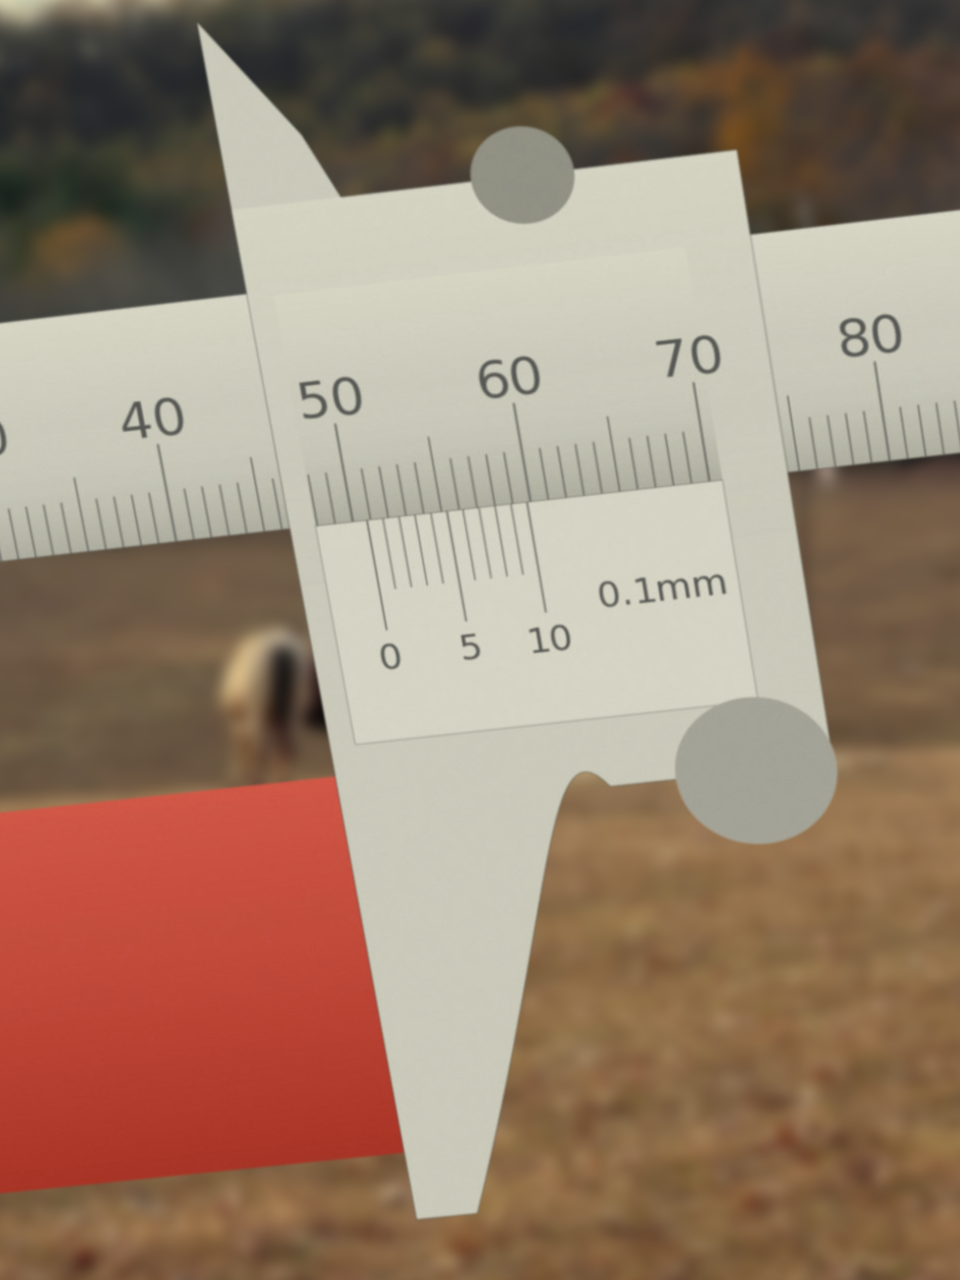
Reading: 50.8 mm
